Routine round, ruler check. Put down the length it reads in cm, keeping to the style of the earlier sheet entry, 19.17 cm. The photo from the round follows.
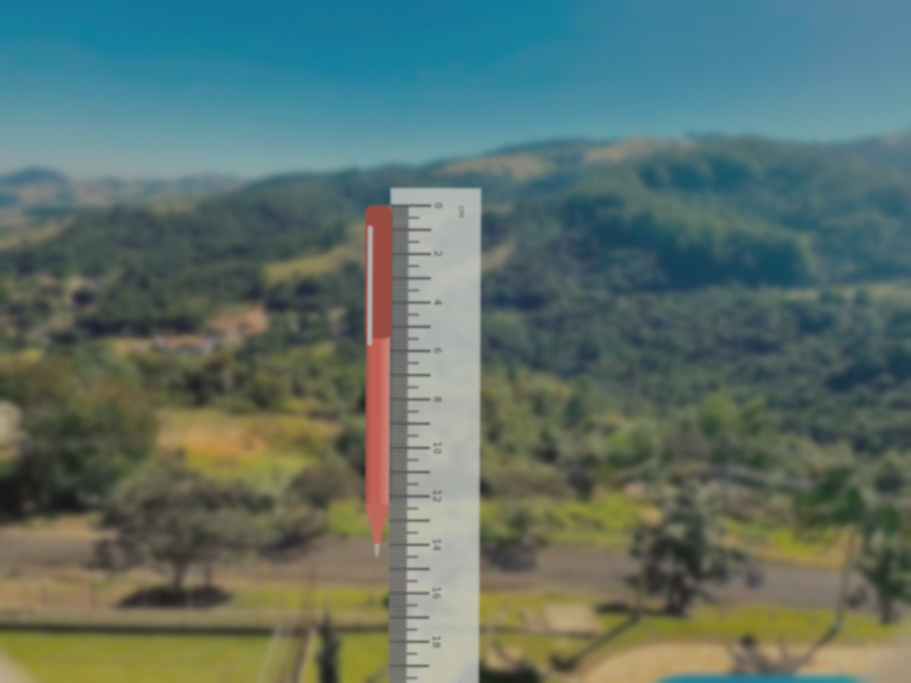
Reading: 14.5 cm
